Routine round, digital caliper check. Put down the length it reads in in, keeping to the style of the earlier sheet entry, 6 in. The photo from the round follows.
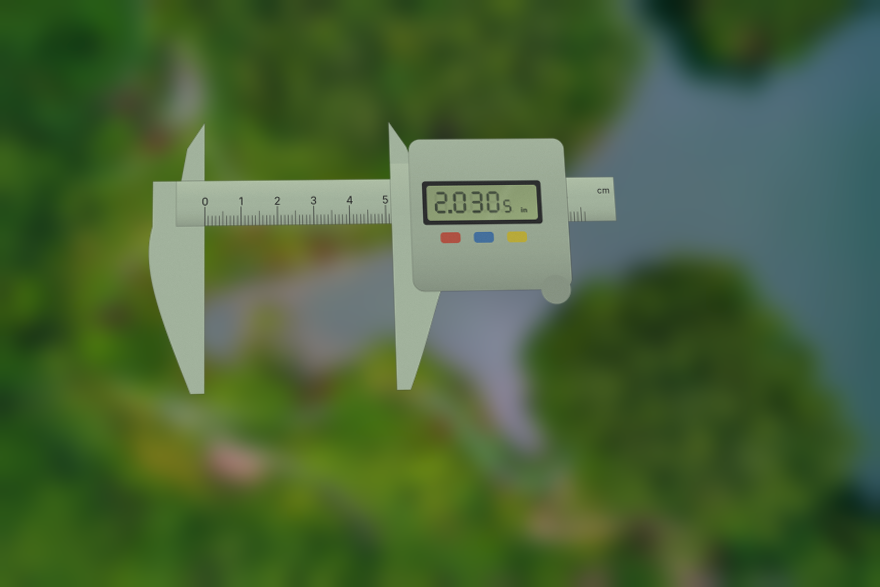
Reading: 2.0305 in
